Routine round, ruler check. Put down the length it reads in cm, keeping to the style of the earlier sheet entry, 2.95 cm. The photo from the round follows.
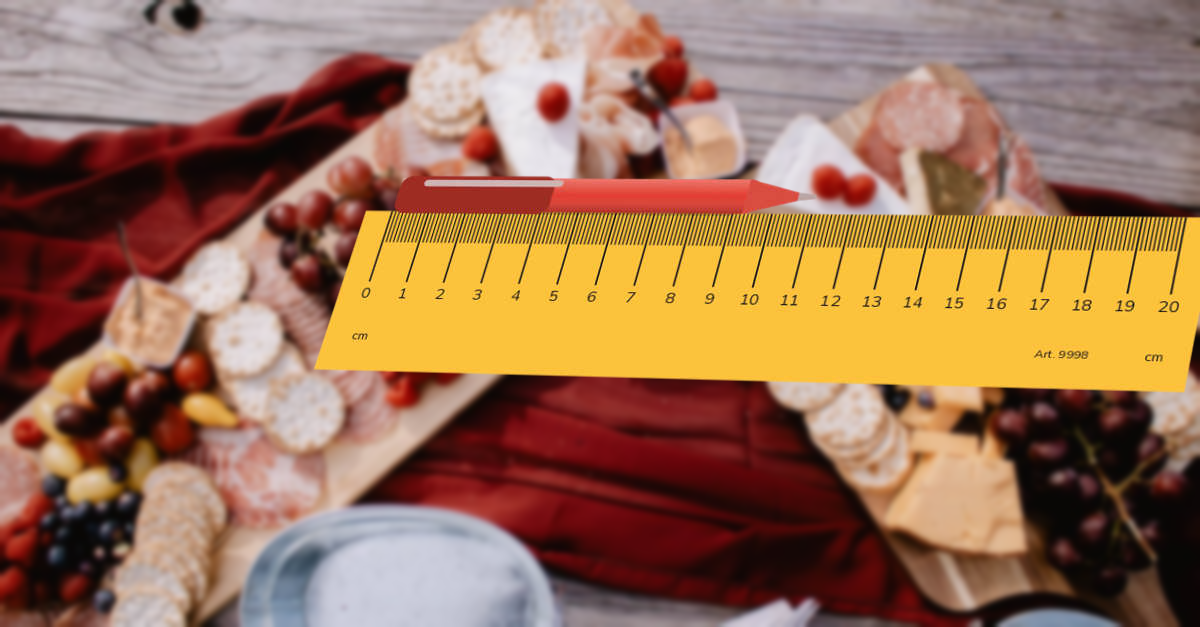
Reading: 11 cm
